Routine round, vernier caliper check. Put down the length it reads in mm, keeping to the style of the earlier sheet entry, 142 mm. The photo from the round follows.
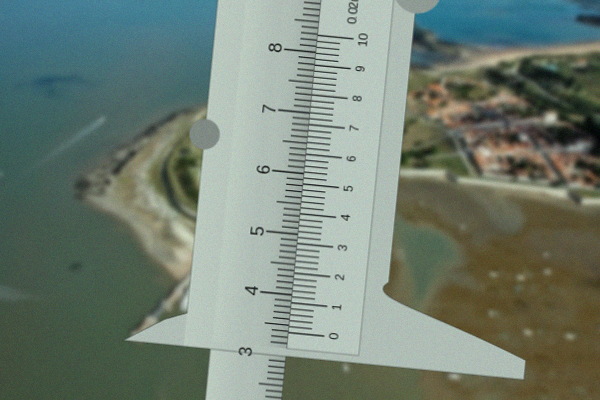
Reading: 33.8 mm
